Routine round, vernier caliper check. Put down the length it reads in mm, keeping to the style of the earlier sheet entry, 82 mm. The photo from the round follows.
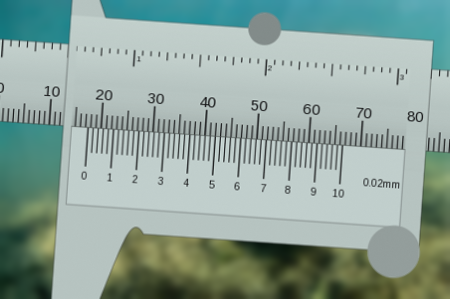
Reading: 17.5 mm
